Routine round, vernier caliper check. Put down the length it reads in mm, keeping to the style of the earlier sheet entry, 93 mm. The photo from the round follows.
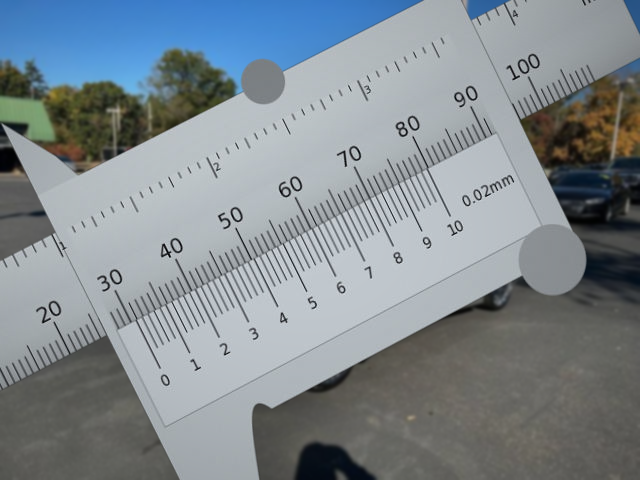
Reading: 30.8 mm
